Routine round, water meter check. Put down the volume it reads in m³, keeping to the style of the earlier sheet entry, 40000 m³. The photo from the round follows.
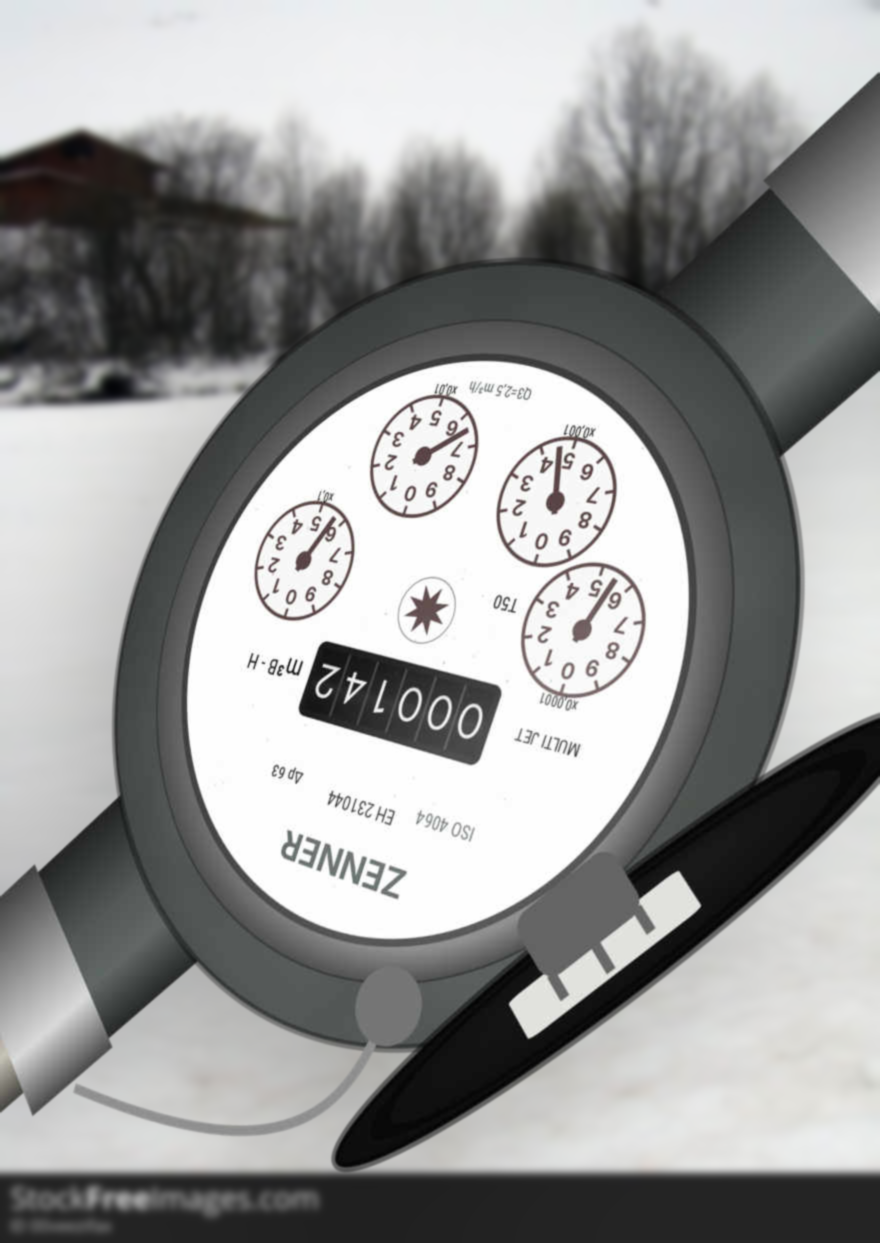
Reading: 142.5645 m³
